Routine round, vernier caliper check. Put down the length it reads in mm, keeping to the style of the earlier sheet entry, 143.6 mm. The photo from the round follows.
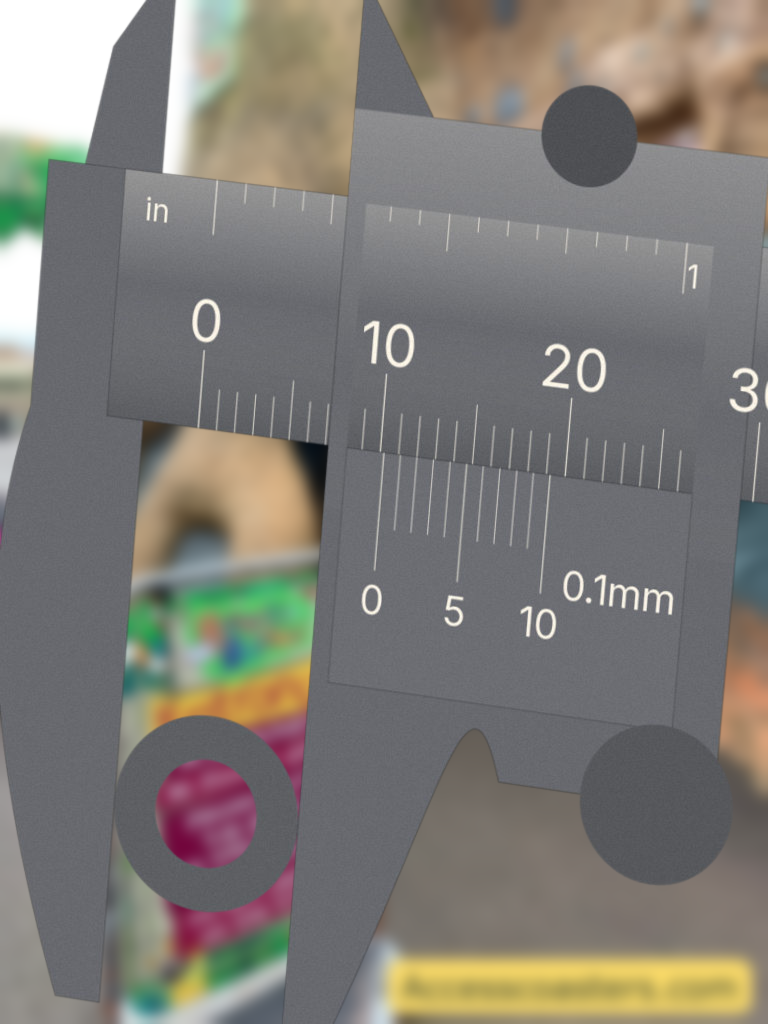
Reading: 10.2 mm
